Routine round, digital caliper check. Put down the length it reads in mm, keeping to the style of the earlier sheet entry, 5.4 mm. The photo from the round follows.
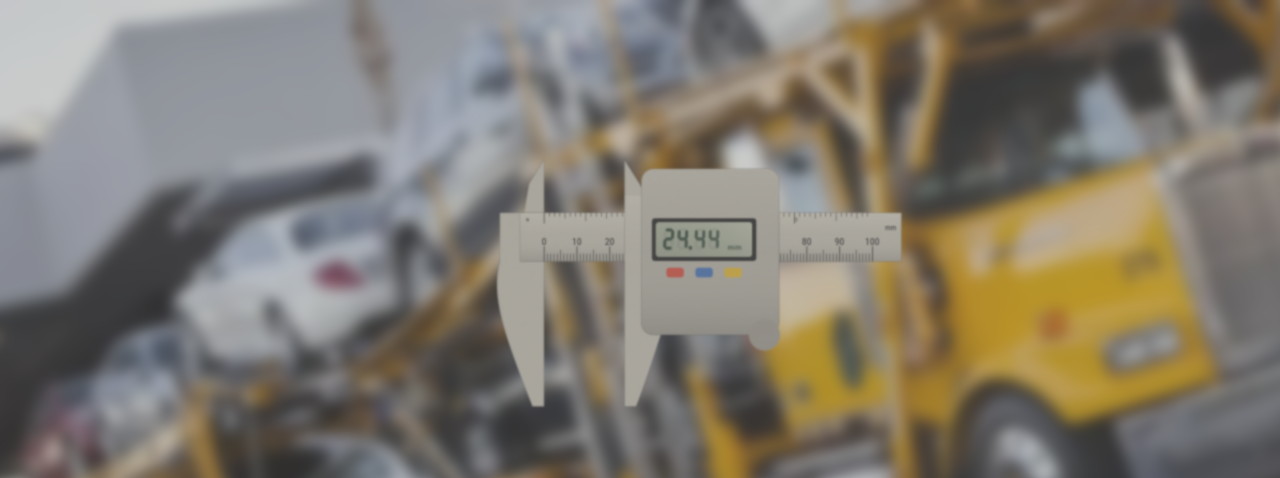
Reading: 24.44 mm
